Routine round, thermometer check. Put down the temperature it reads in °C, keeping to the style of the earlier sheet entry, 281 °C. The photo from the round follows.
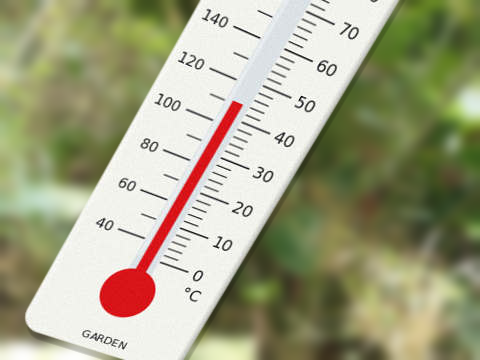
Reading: 44 °C
